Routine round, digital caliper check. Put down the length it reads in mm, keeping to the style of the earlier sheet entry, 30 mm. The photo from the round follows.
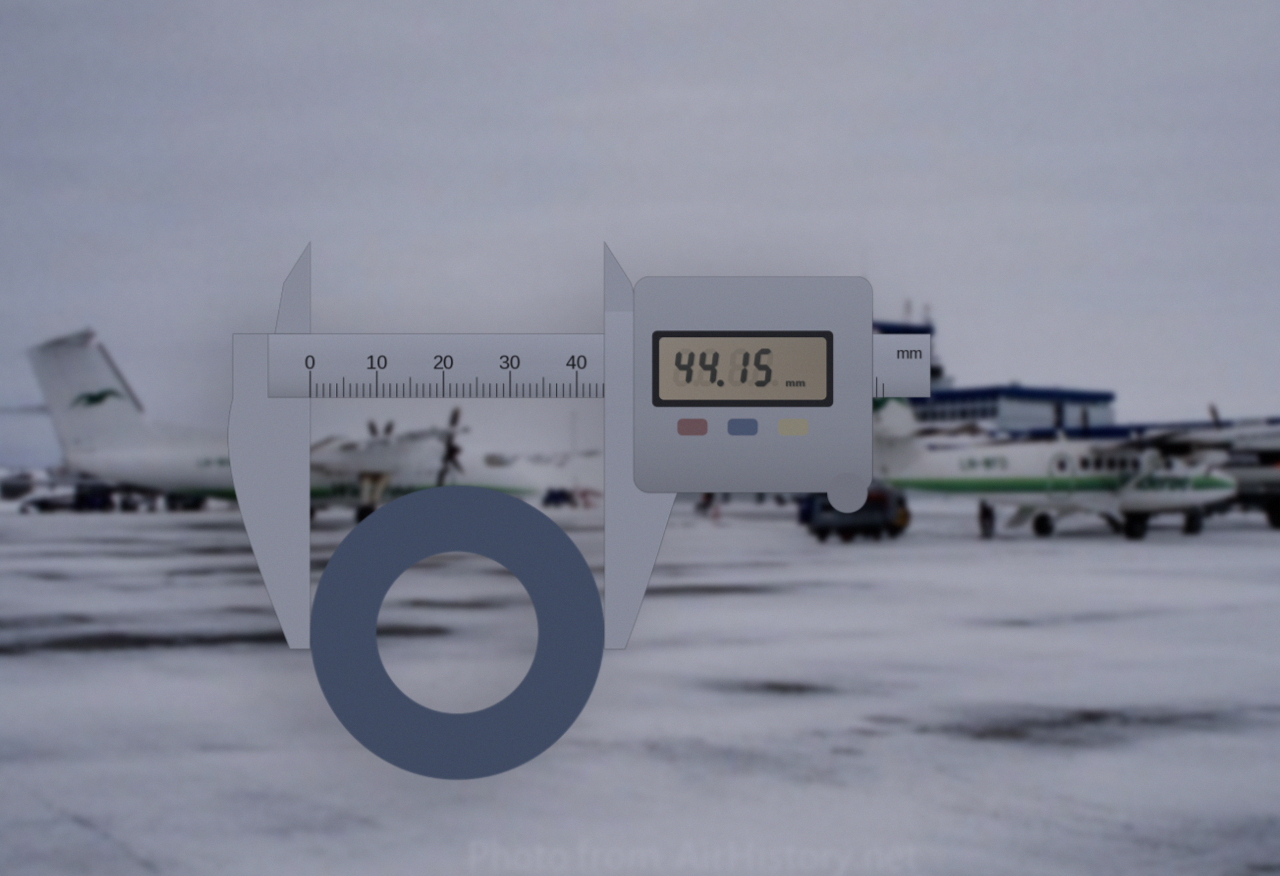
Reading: 44.15 mm
